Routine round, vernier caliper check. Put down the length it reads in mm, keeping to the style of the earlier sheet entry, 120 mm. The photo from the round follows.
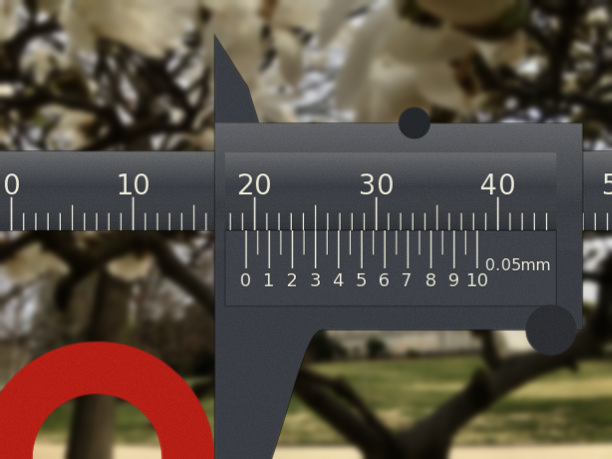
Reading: 19.3 mm
